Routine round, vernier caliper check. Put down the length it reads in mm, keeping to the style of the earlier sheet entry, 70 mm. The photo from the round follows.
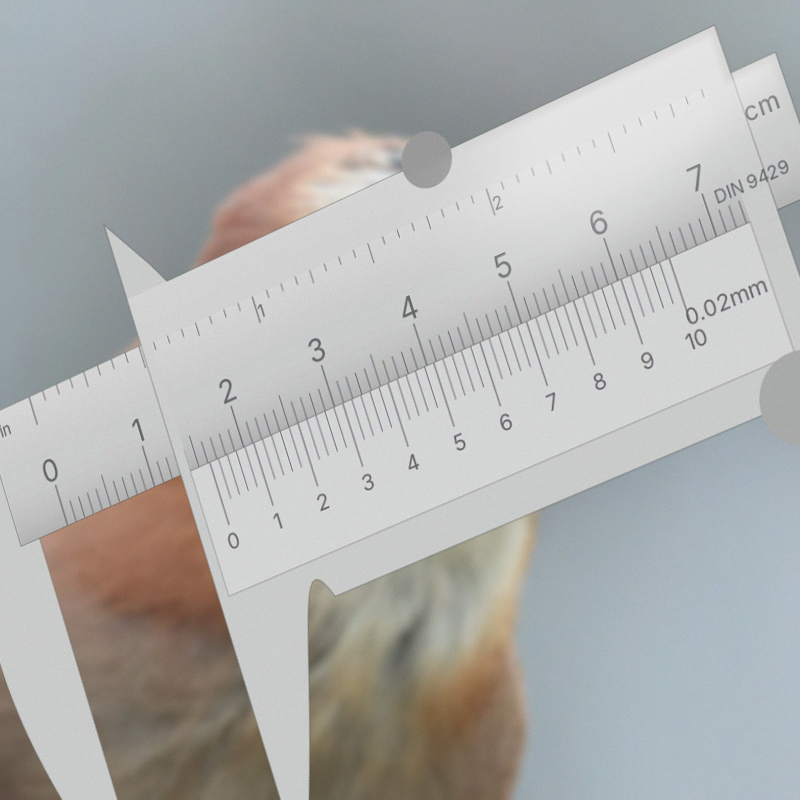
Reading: 16.2 mm
